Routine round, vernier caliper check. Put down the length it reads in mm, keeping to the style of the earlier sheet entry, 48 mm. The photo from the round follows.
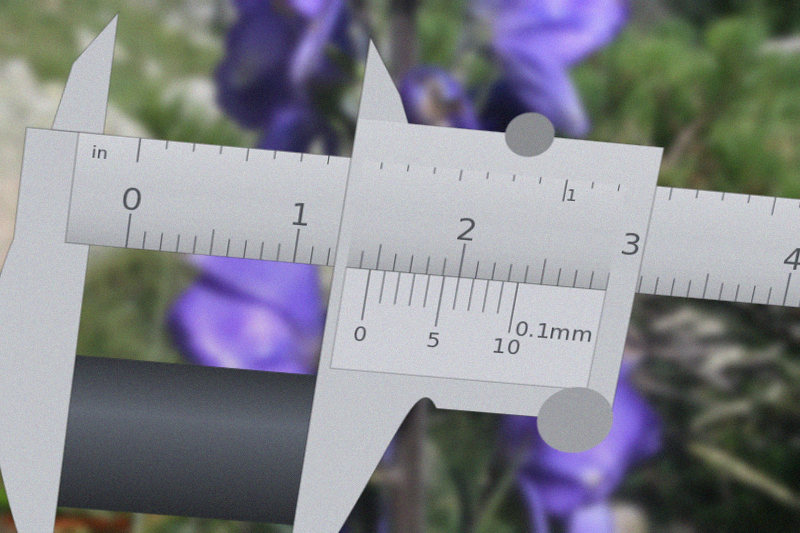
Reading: 14.6 mm
